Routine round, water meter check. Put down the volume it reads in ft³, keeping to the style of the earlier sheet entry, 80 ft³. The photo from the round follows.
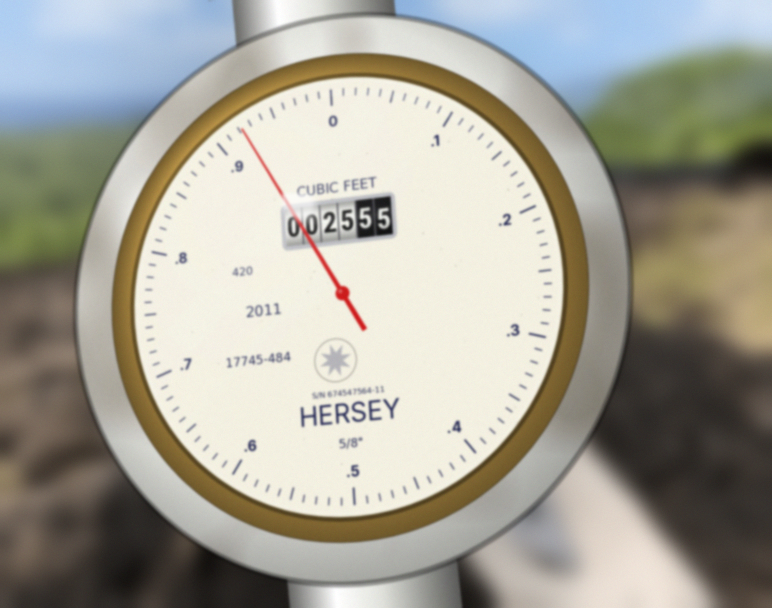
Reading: 2554.92 ft³
